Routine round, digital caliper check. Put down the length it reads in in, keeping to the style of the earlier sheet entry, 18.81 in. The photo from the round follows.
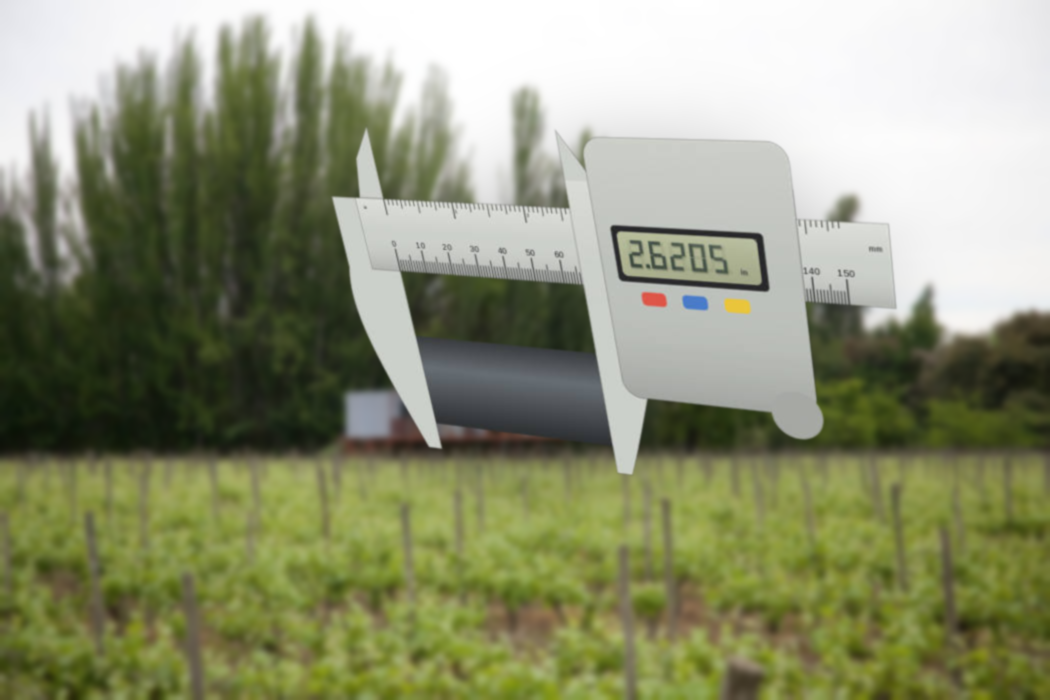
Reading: 2.6205 in
